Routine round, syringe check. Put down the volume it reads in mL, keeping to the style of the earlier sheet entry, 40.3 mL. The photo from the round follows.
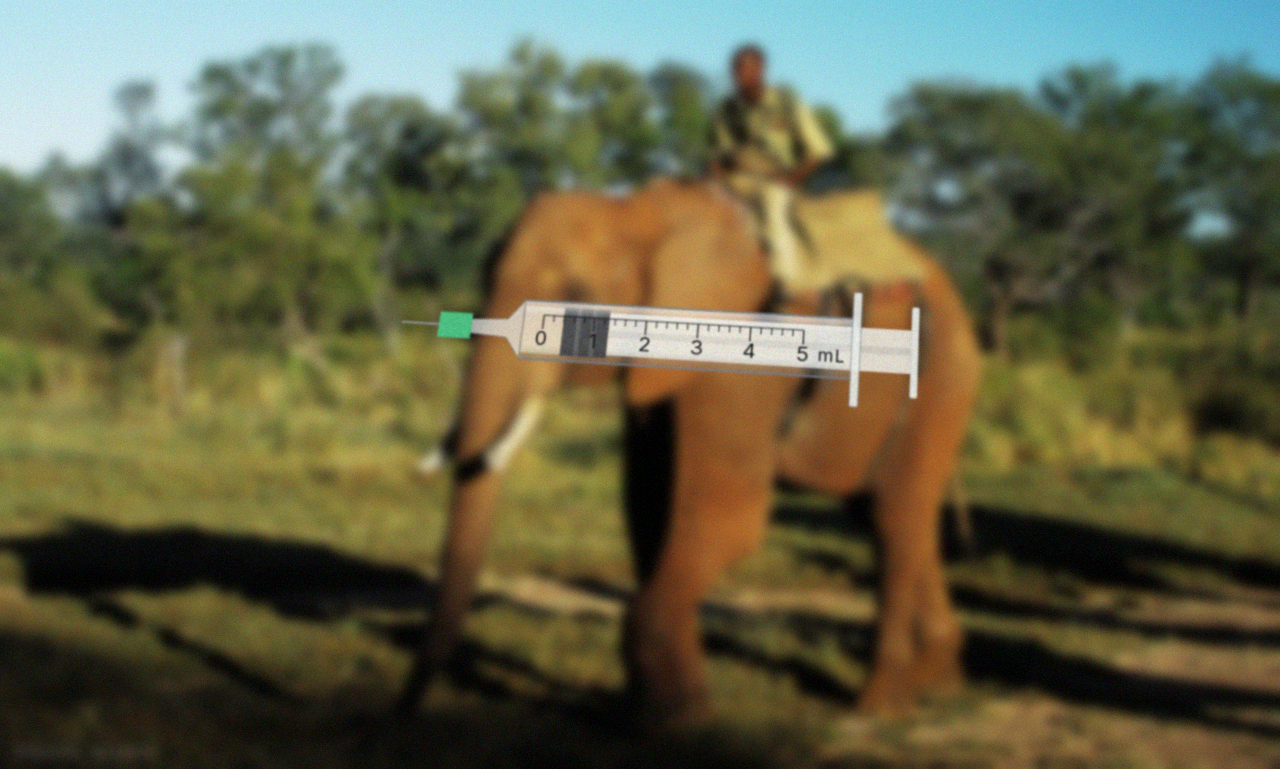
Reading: 0.4 mL
